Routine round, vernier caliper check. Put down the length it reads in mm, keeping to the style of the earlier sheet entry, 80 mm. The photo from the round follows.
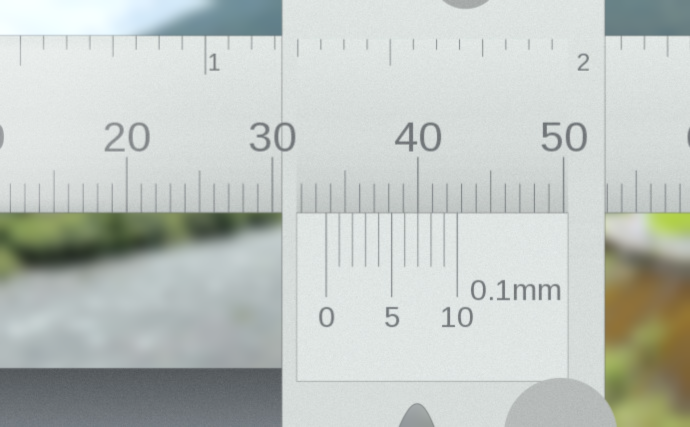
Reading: 33.7 mm
